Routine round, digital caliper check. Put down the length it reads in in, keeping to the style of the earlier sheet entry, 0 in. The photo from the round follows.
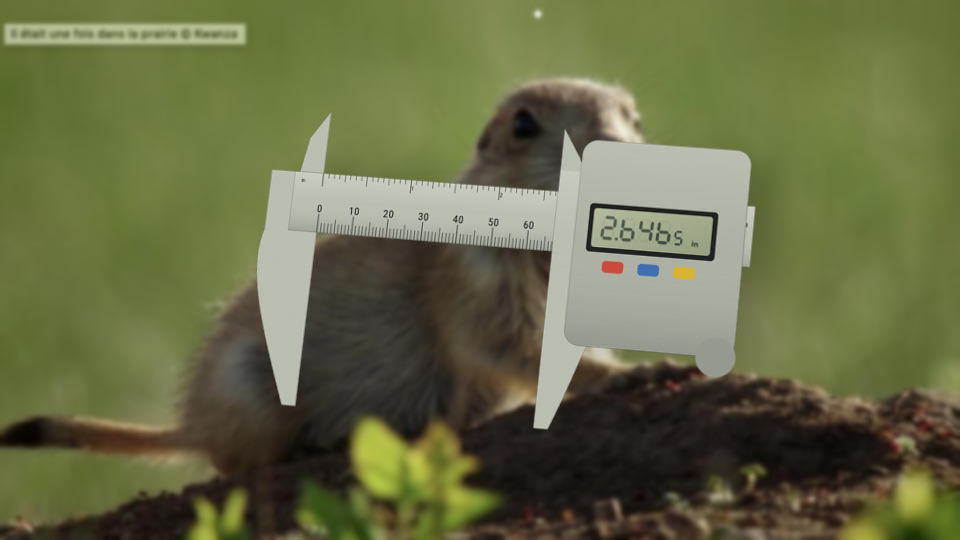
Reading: 2.6465 in
